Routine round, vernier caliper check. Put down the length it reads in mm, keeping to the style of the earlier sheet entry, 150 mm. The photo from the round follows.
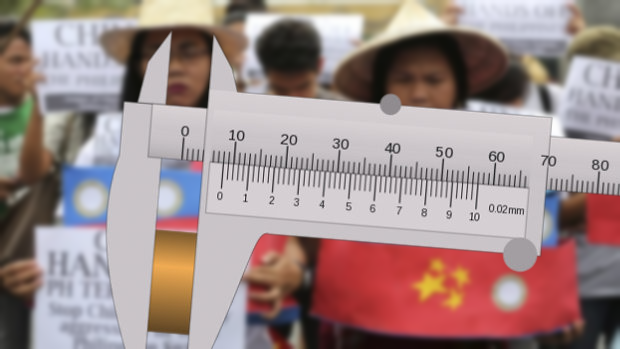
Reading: 8.0 mm
